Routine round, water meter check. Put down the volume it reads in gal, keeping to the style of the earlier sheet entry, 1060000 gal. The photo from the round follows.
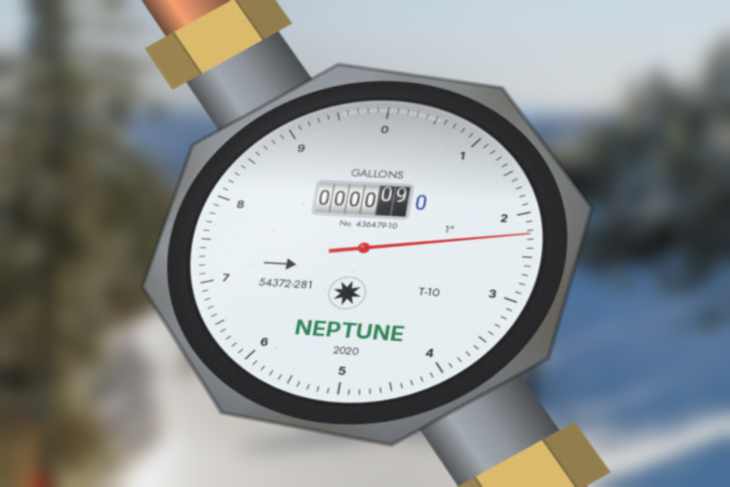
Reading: 92.2 gal
